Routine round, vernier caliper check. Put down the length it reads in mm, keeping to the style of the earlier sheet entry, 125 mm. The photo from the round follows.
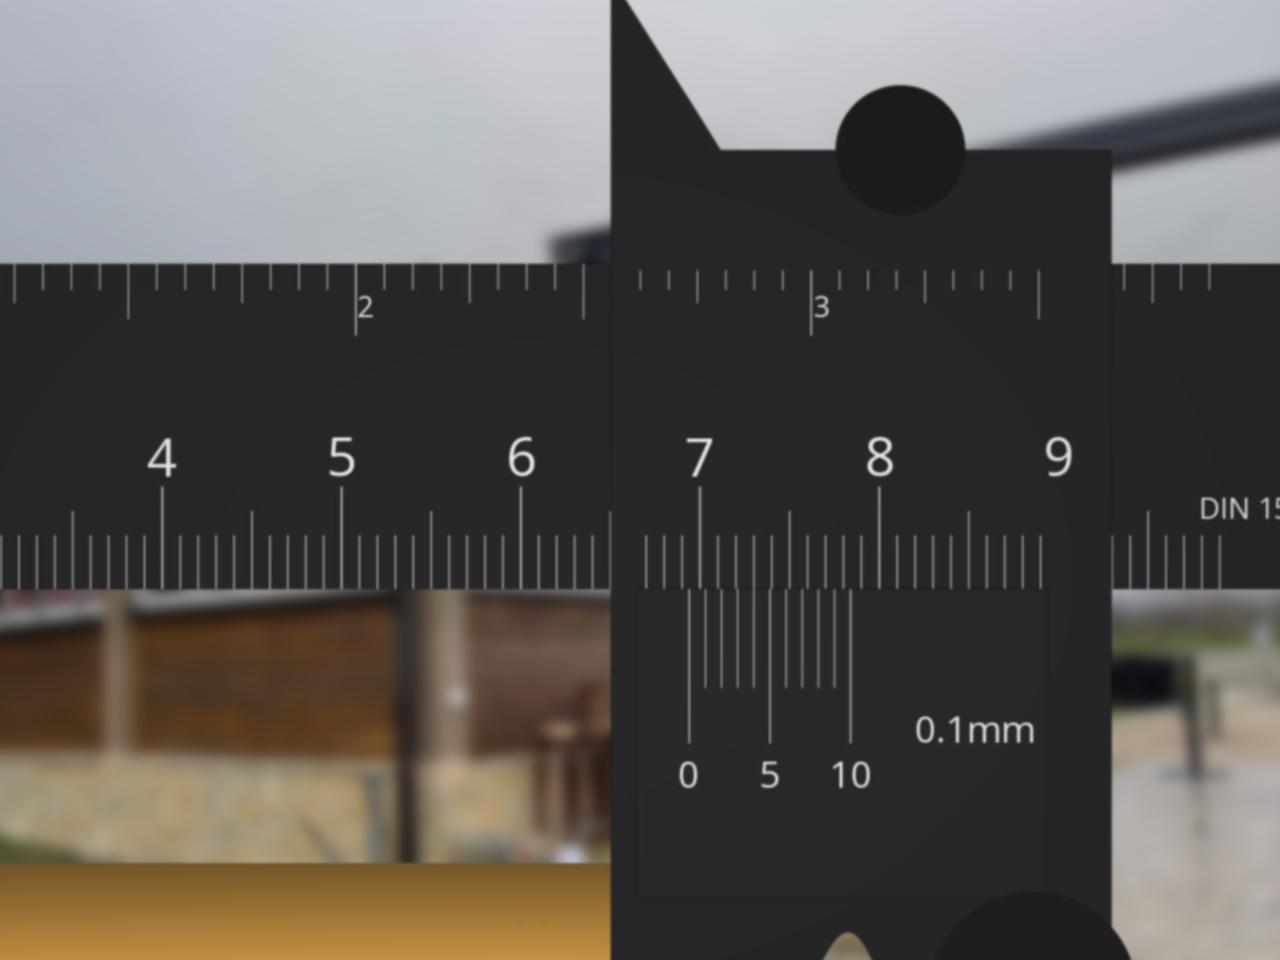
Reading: 69.4 mm
